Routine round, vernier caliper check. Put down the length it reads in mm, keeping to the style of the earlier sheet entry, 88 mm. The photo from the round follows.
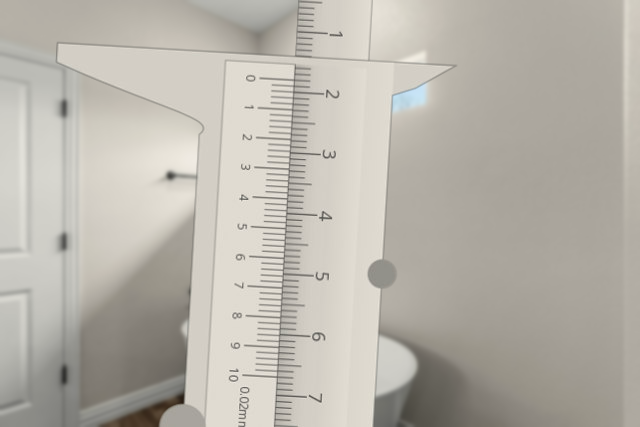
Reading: 18.0 mm
